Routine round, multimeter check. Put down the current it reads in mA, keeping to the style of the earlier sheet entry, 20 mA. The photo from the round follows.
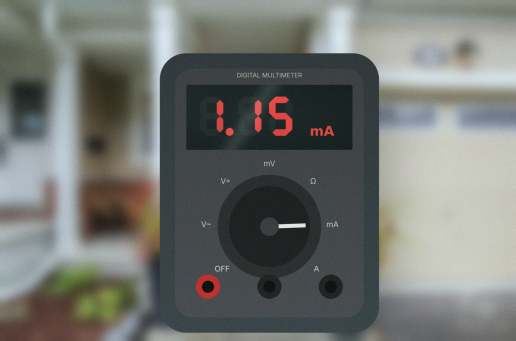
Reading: 1.15 mA
